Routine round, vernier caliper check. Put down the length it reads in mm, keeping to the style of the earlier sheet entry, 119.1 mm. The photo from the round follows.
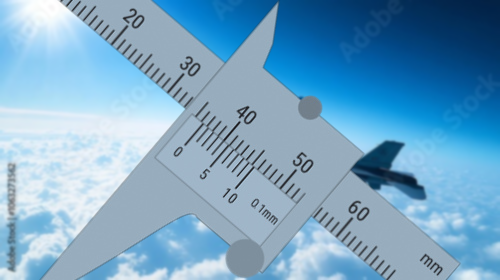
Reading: 36.4 mm
